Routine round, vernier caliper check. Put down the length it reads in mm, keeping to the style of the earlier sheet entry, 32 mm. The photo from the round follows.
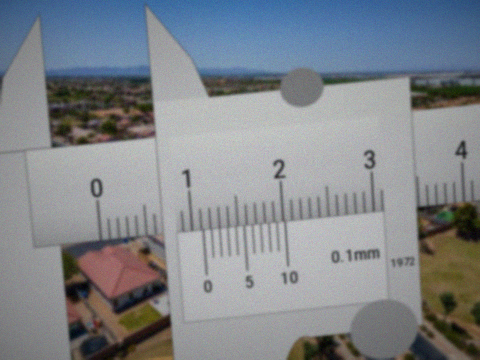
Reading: 11.2 mm
